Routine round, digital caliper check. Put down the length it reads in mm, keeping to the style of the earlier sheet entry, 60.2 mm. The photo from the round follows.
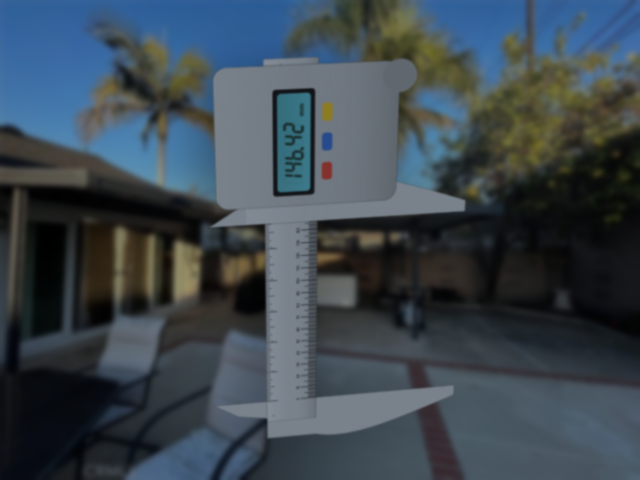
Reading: 146.42 mm
